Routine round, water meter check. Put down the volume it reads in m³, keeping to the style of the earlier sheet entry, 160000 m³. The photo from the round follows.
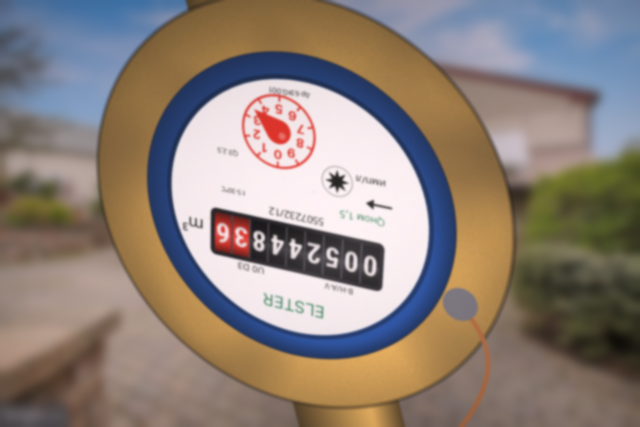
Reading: 52448.363 m³
